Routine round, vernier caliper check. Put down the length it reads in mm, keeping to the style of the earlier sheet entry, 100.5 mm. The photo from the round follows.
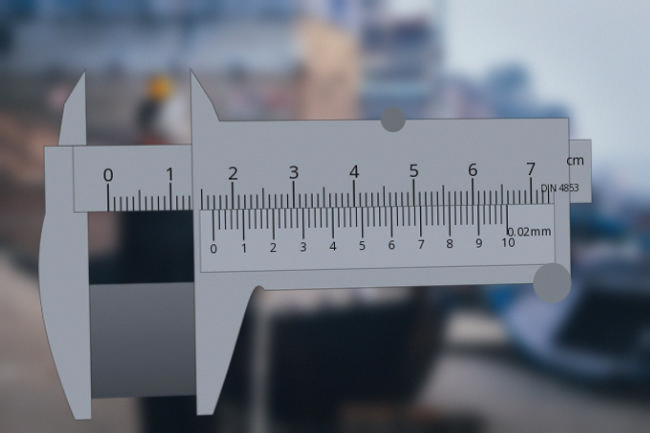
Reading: 16.8 mm
